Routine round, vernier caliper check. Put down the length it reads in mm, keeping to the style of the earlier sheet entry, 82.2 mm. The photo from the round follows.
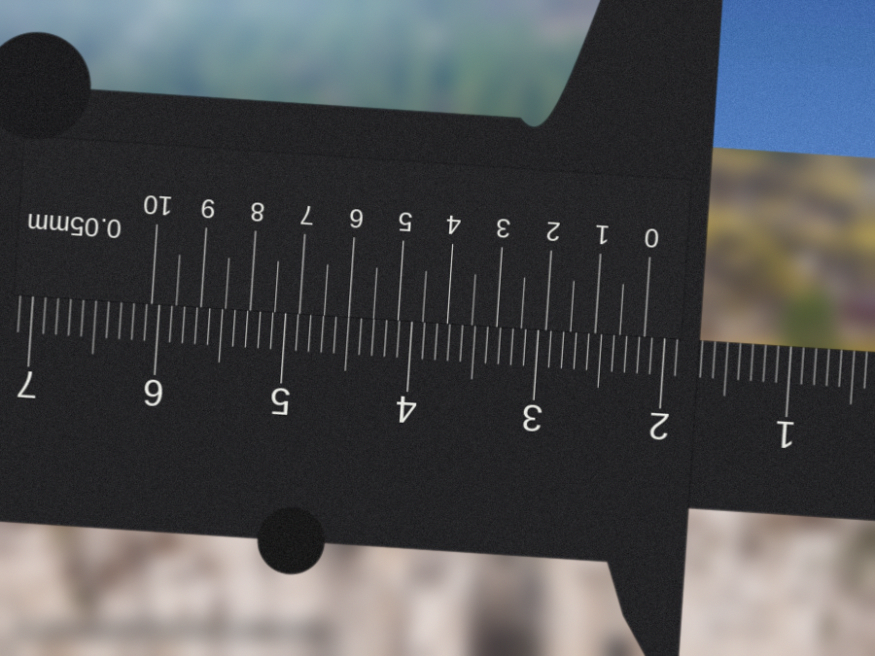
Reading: 21.6 mm
